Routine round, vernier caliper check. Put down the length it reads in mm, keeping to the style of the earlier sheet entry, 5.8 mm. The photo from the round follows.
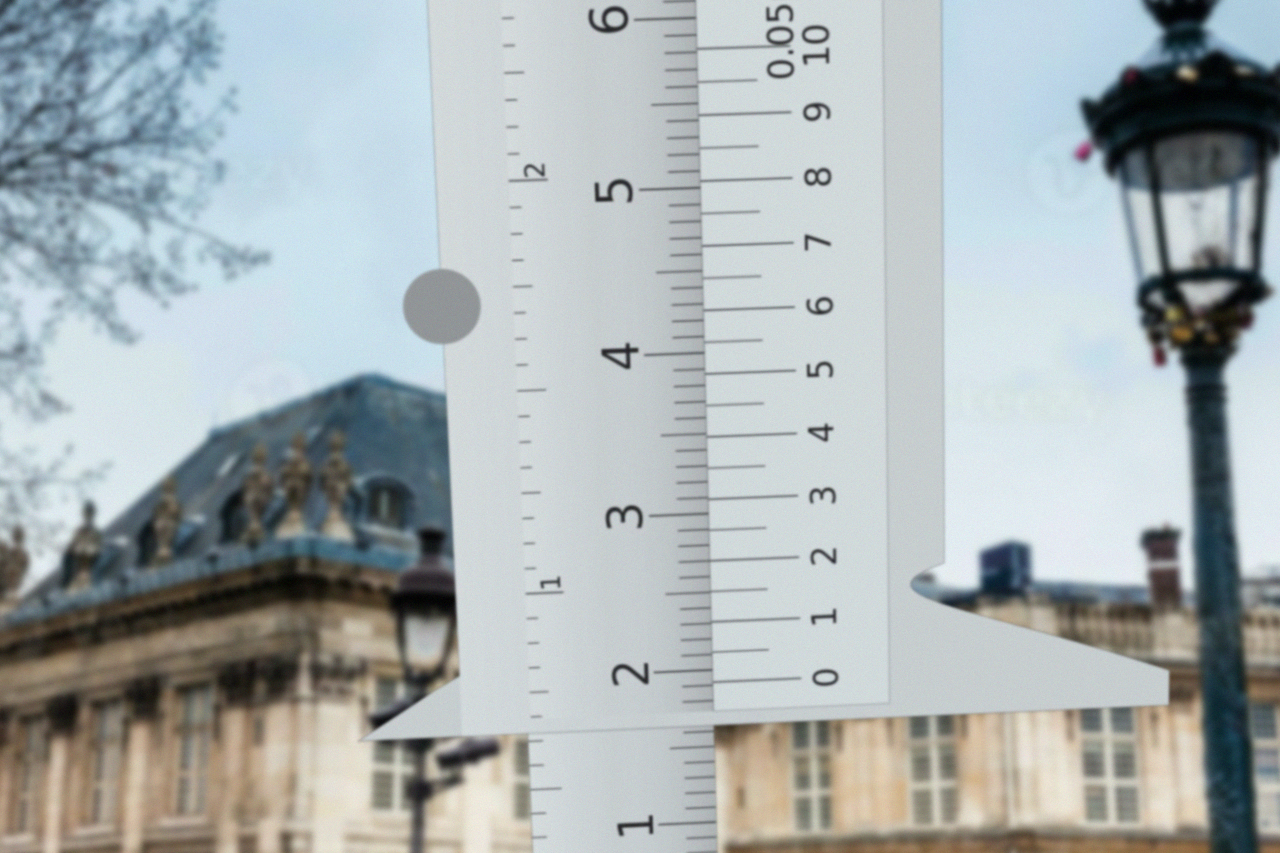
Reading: 19.2 mm
